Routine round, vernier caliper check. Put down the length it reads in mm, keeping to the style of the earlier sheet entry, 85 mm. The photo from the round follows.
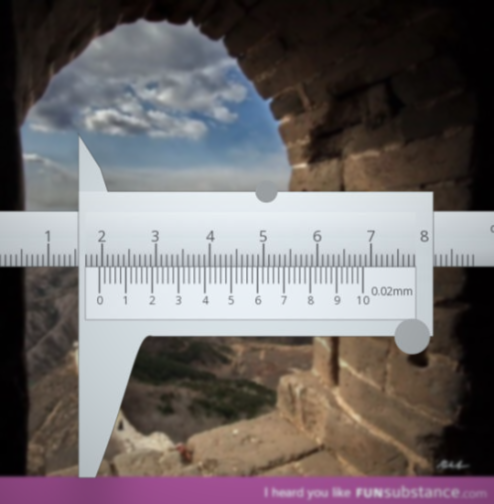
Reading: 19.5 mm
